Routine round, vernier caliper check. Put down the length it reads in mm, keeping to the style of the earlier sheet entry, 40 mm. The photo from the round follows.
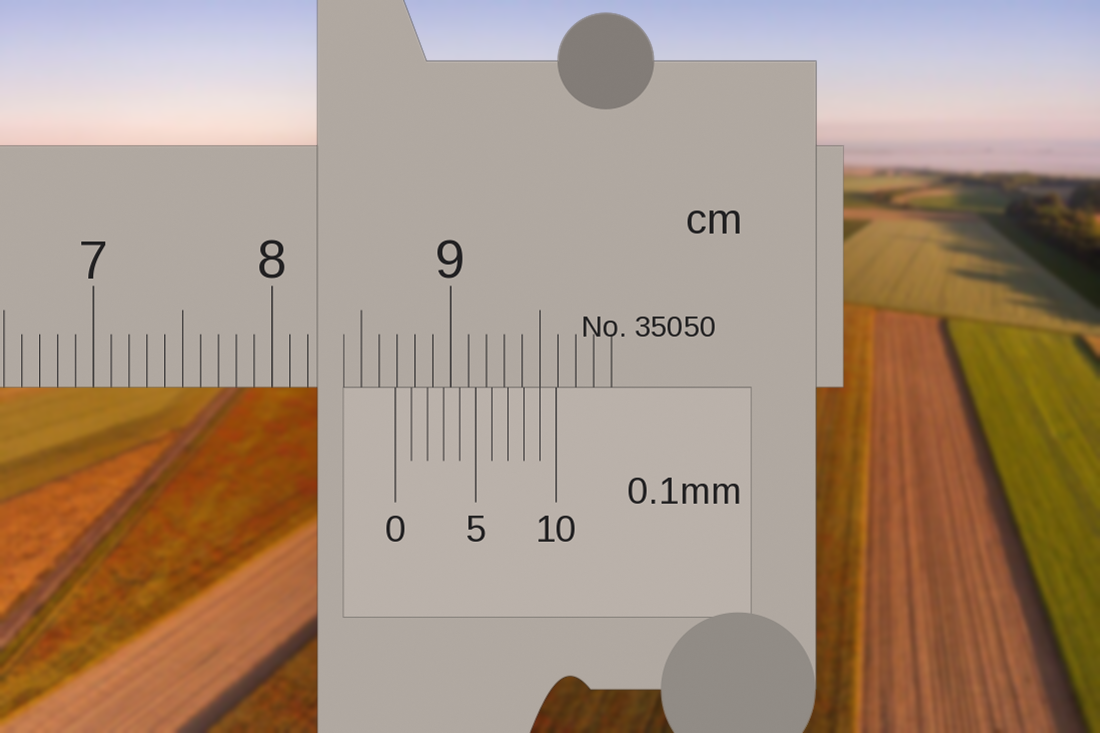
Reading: 86.9 mm
